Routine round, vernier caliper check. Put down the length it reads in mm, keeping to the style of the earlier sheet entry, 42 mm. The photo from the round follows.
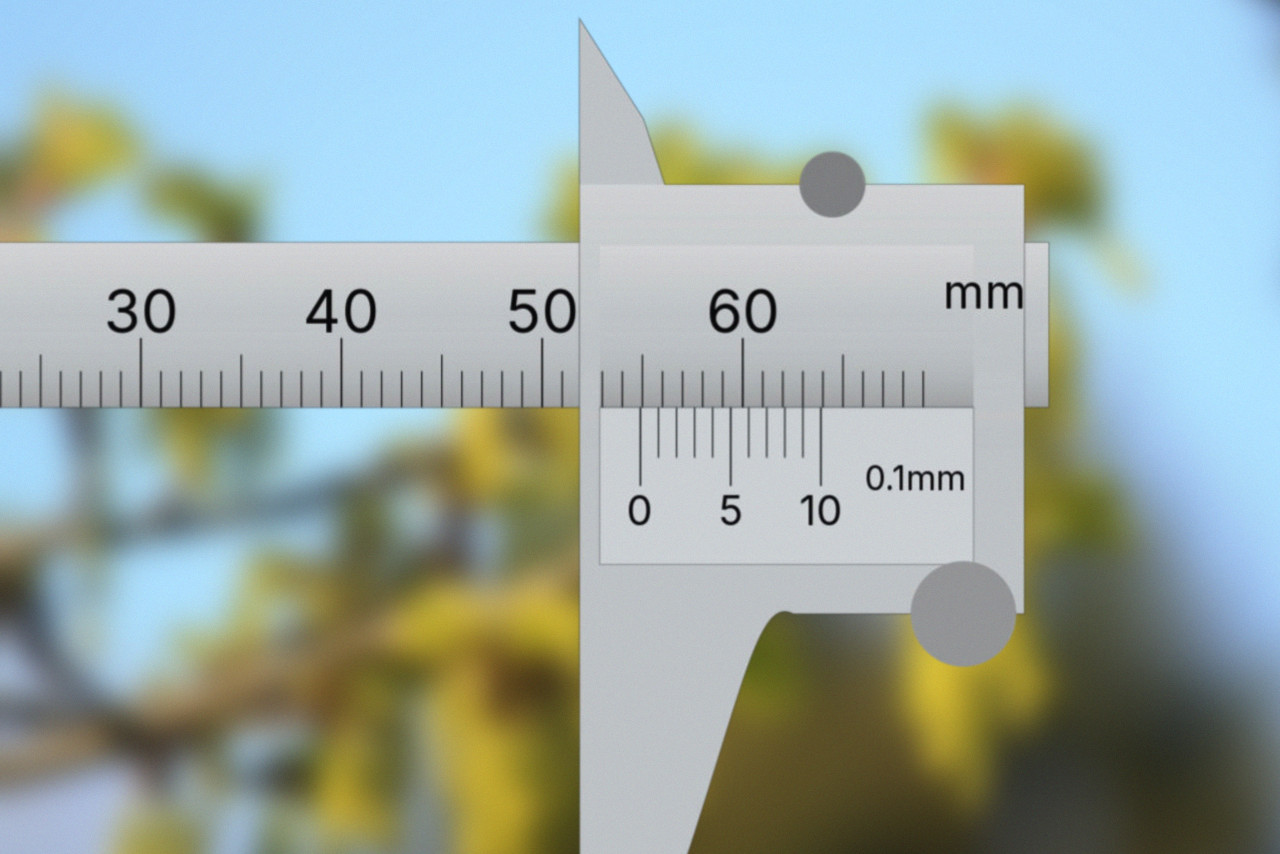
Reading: 54.9 mm
